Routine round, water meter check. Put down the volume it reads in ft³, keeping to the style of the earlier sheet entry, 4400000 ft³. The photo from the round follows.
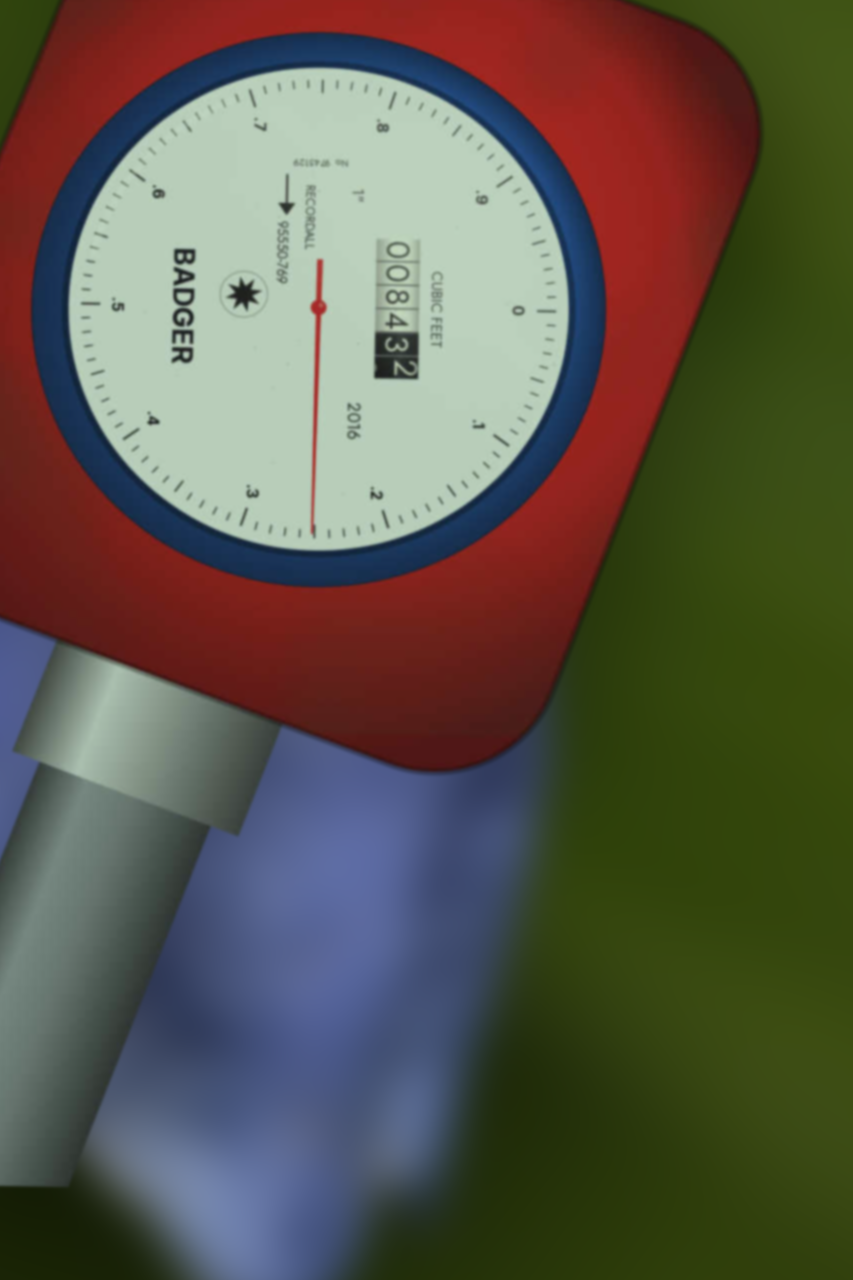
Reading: 8432.25 ft³
